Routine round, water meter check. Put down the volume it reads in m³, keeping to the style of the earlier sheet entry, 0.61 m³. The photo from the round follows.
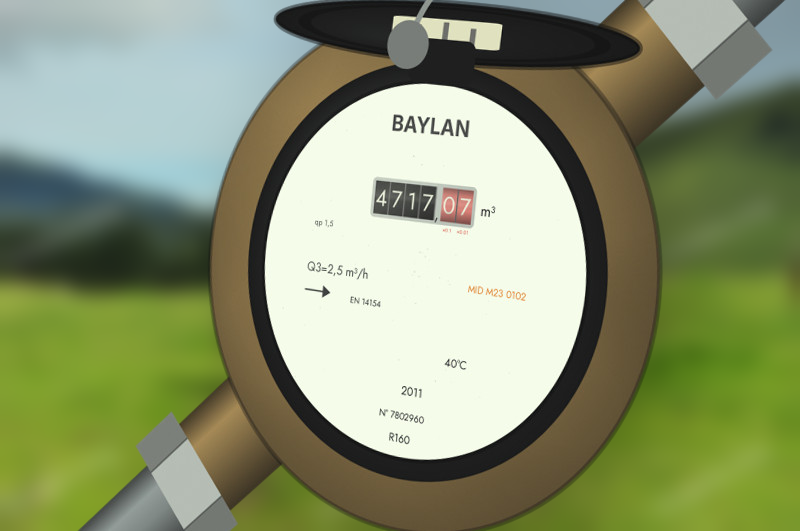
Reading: 4717.07 m³
